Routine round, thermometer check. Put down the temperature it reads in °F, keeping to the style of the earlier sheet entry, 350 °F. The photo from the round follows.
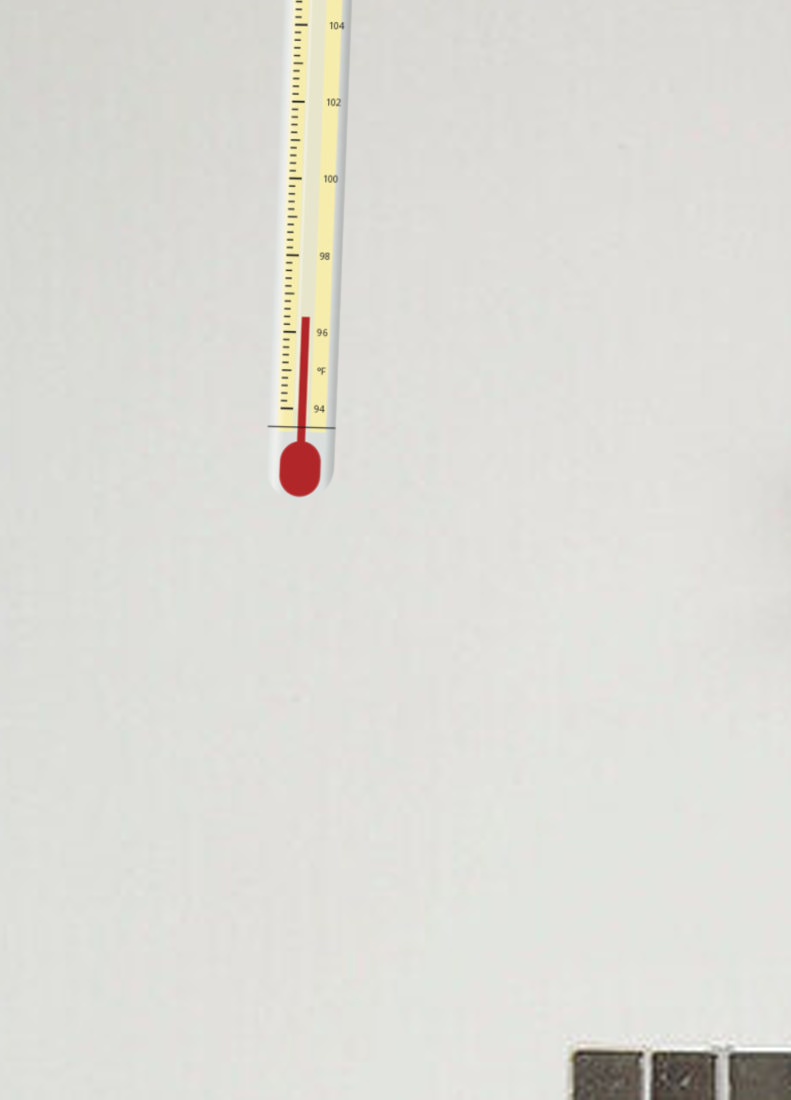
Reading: 96.4 °F
